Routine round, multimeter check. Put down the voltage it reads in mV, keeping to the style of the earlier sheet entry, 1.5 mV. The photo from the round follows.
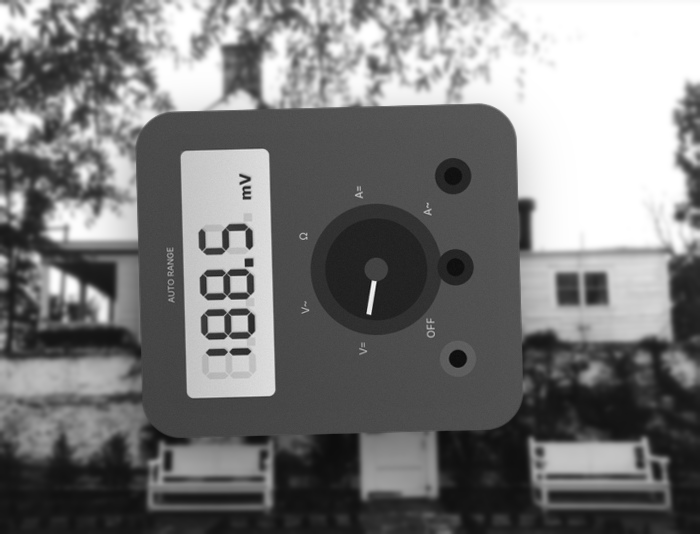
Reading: 188.5 mV
